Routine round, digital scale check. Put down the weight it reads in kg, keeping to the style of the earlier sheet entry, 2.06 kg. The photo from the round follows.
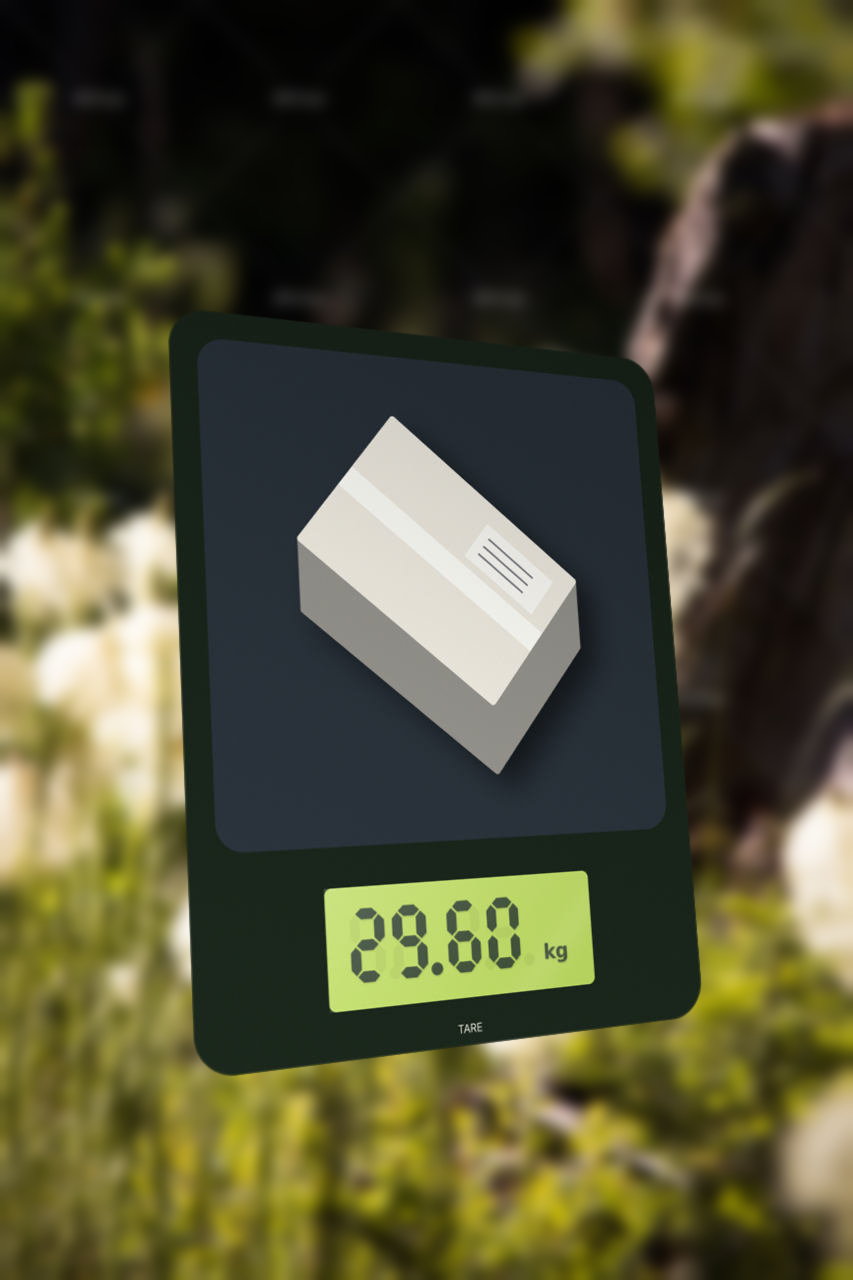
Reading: 29.60 kg
